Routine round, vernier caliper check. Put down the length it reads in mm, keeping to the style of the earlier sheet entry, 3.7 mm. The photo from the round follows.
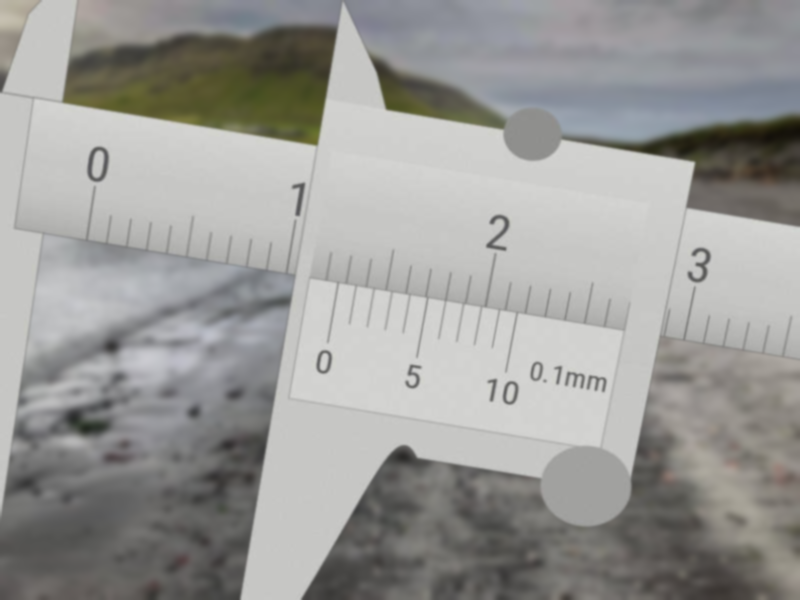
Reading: 12.6 mm
